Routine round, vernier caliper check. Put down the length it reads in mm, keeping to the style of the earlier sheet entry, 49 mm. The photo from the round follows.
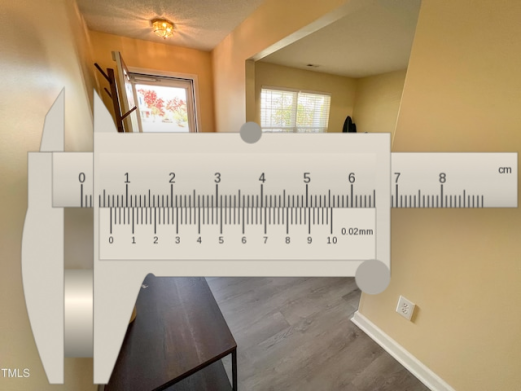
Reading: 6.5 mm
